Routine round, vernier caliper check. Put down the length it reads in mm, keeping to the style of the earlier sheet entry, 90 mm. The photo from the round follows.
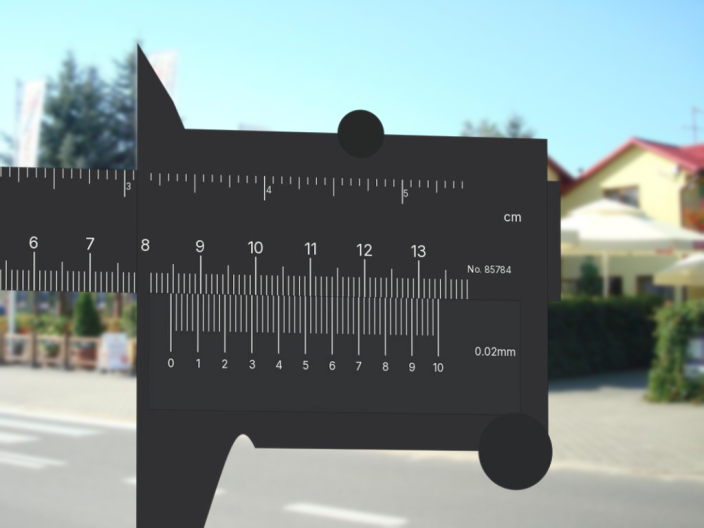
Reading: 84.6 mm
